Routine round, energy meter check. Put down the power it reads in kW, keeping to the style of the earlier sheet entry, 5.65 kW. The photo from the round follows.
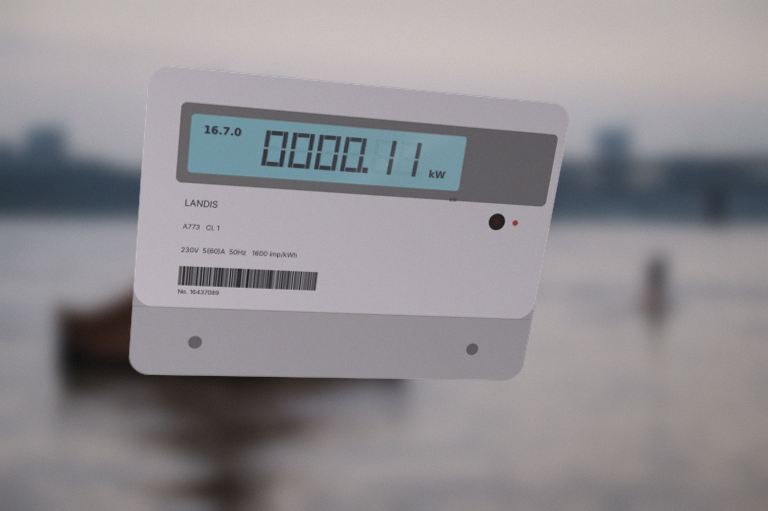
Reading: 0.11 kW
